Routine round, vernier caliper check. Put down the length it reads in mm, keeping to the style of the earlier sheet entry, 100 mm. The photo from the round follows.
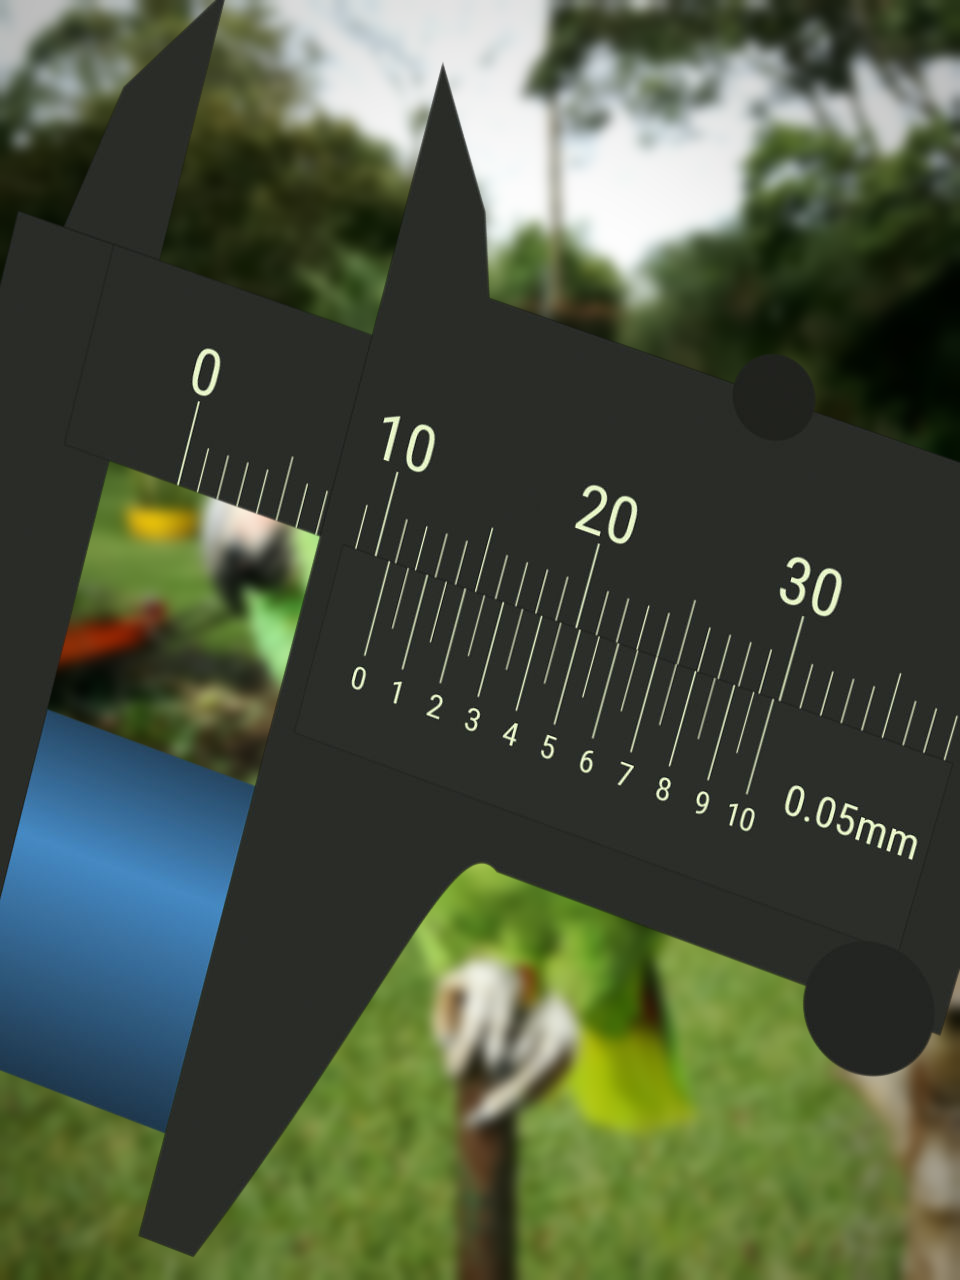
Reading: 10.7 mm
